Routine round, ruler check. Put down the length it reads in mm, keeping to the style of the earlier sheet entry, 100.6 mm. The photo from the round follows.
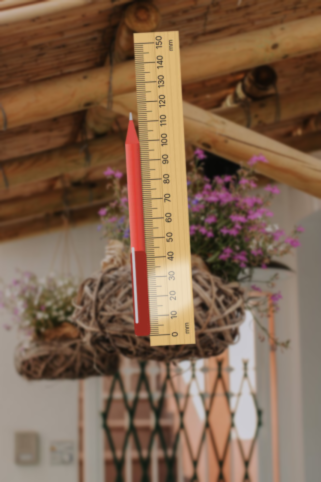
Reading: 115 mm
